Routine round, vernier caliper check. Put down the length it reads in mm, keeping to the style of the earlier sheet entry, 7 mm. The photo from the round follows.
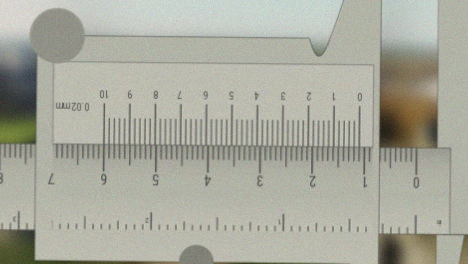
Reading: 11.0 mm
